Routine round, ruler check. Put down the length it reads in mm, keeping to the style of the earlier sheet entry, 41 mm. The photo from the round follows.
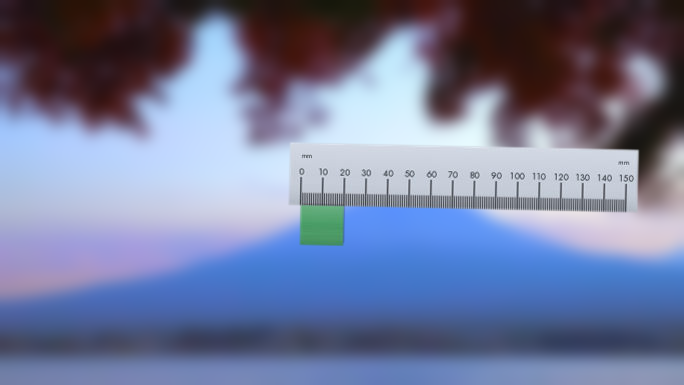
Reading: 20 mm
